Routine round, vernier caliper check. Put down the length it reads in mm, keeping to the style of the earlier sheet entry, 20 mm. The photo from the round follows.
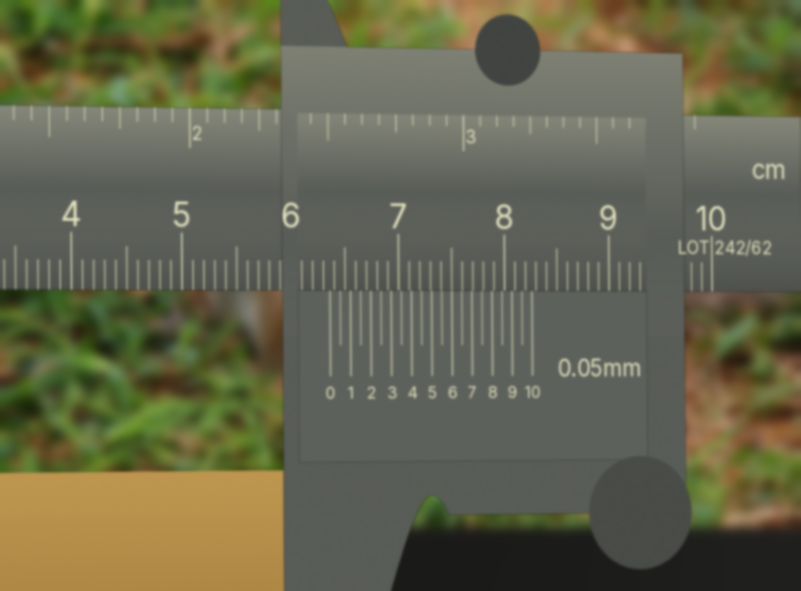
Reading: 63.6 mm
